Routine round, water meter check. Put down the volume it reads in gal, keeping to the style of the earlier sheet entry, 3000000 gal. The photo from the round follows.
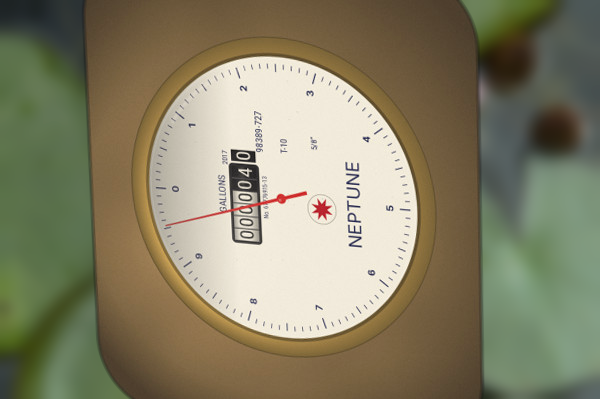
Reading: 39.5 gal
